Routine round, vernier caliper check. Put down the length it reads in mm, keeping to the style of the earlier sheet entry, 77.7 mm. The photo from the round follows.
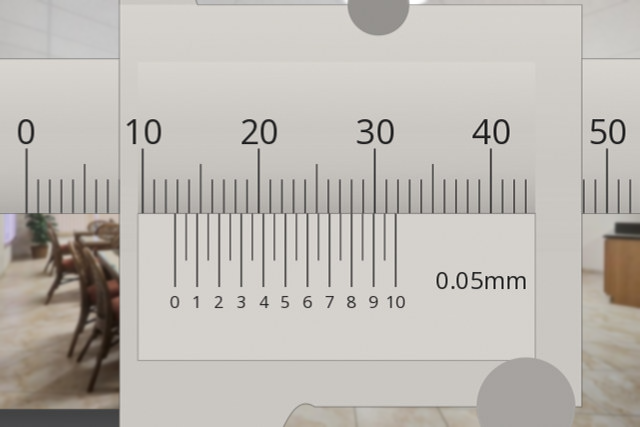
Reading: 12.8 mm
